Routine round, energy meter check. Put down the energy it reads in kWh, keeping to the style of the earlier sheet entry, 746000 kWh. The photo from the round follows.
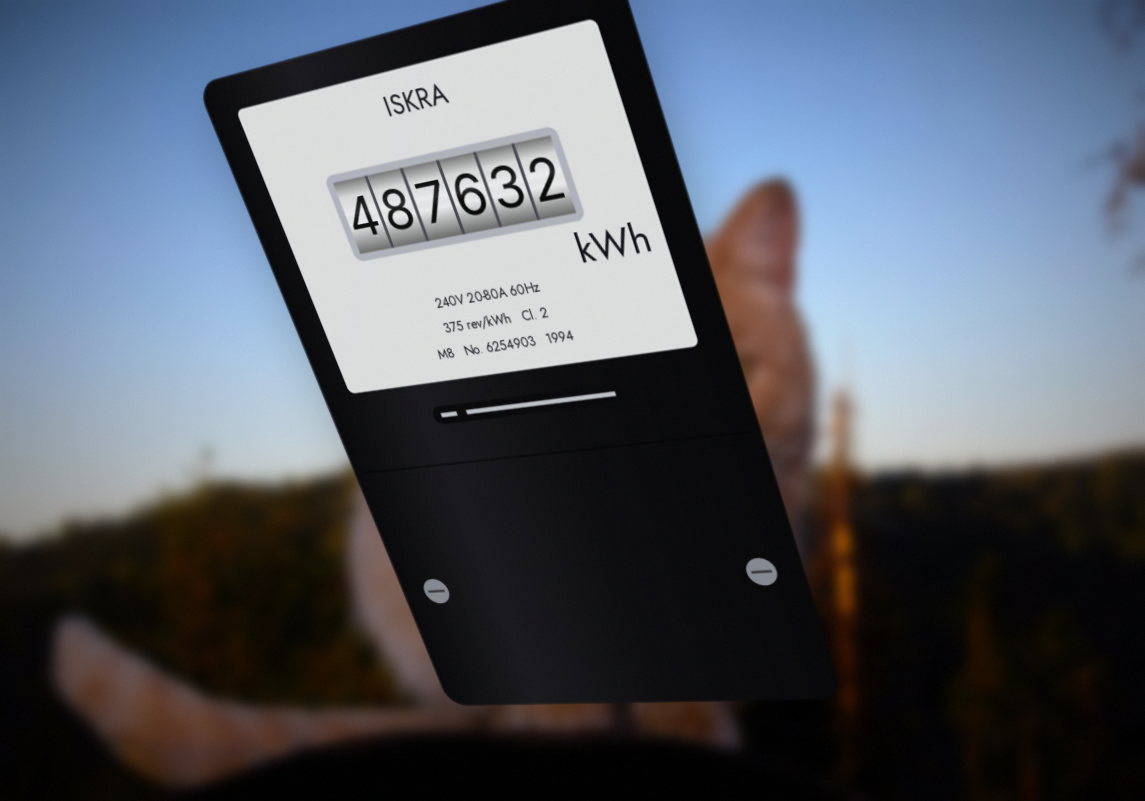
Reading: 487632 kWh
